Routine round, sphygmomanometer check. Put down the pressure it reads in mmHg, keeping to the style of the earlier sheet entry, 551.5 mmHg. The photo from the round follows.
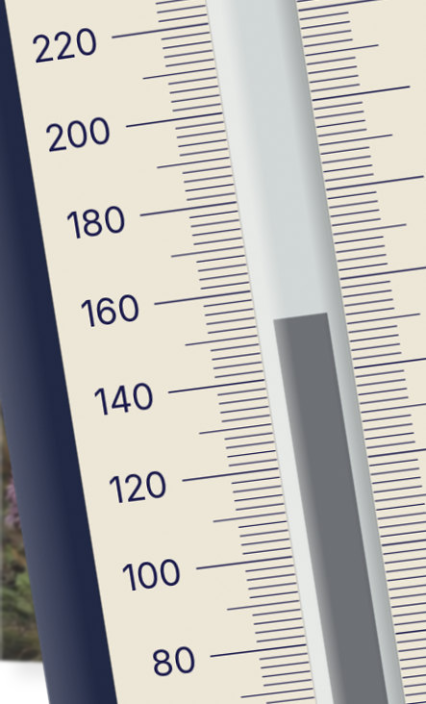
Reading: 153 mmHg
